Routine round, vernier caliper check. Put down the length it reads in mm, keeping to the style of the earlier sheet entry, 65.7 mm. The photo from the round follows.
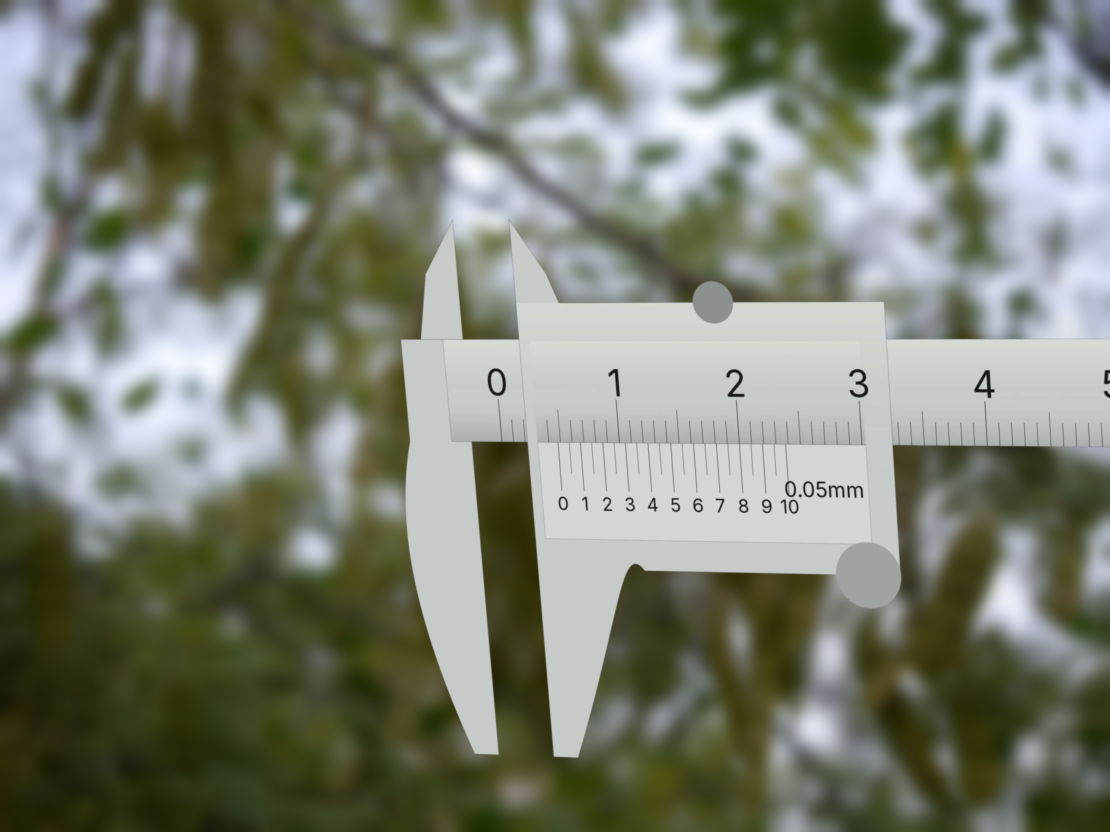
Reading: 4.8 mm
